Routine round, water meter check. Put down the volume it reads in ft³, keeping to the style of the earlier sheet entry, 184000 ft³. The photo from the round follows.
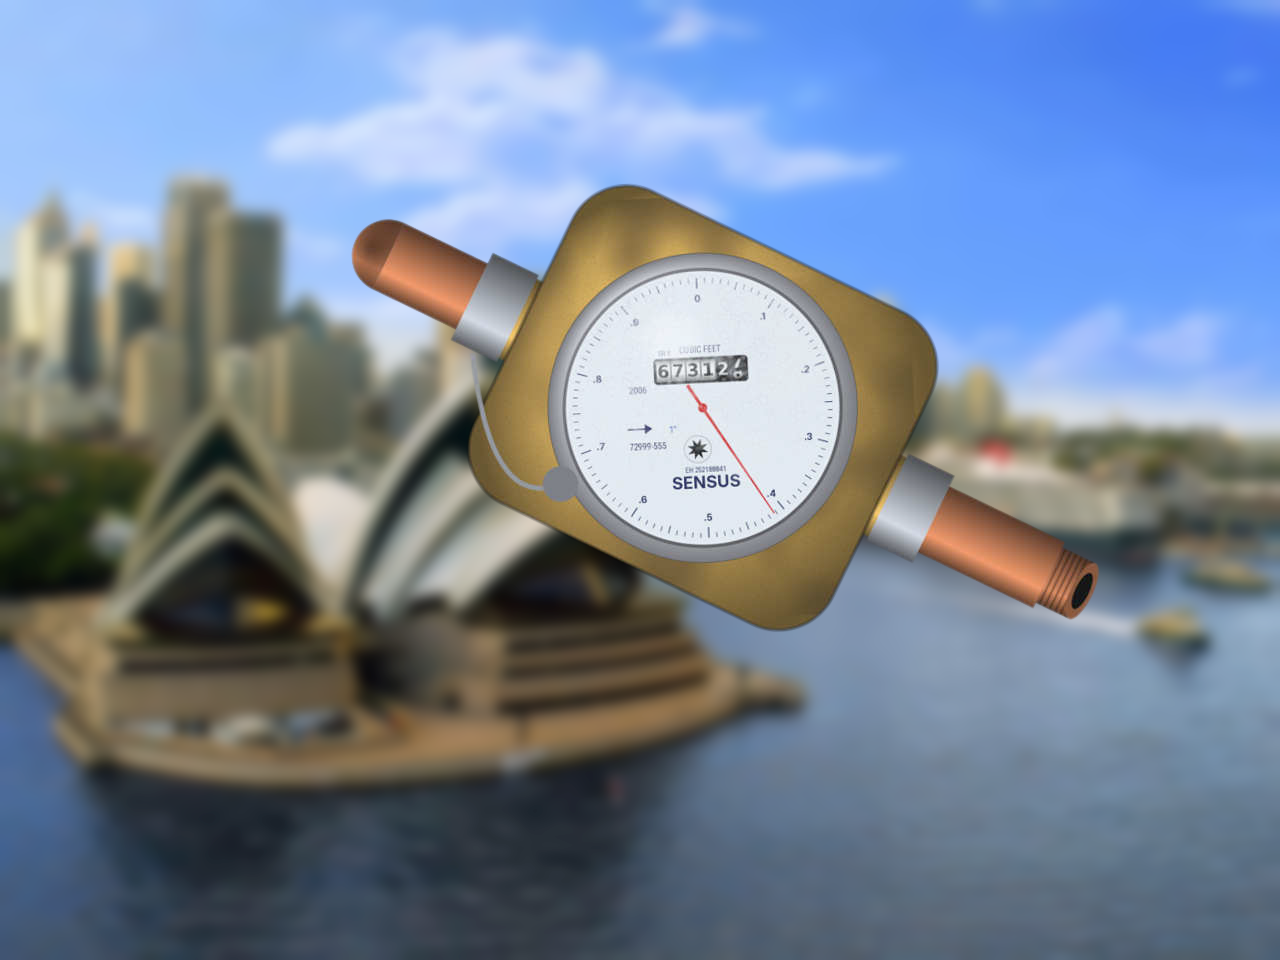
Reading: 673127.41 ft³
